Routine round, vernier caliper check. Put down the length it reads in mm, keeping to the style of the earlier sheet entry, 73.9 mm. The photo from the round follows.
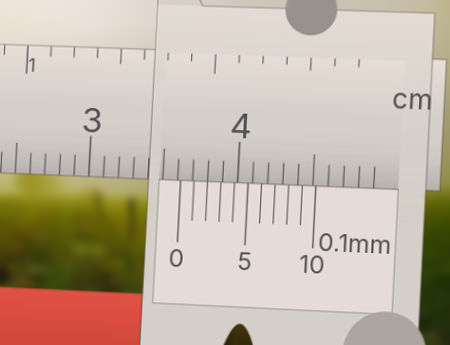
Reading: 36.2 mm
